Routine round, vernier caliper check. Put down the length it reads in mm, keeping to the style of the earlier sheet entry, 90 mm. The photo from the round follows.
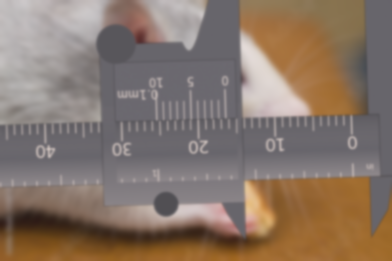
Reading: 16.4 mm
